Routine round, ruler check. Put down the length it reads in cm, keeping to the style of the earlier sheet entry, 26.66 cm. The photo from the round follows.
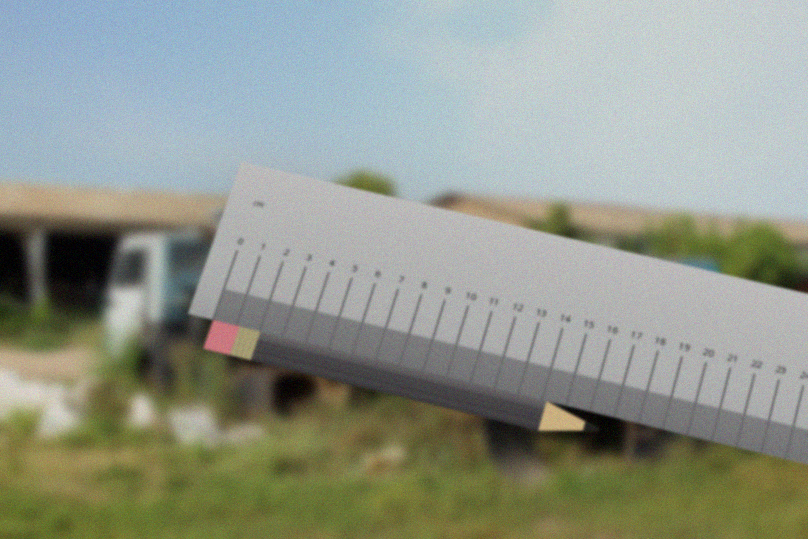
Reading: 16.5 cm
